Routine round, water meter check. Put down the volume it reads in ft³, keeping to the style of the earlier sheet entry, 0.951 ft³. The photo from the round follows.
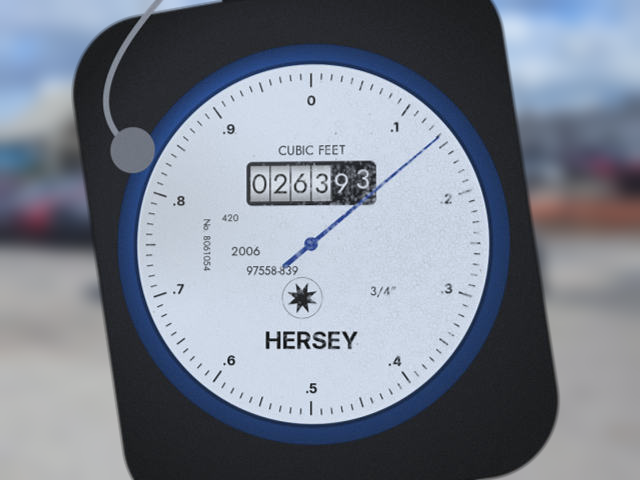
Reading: 26393.14 ft³
